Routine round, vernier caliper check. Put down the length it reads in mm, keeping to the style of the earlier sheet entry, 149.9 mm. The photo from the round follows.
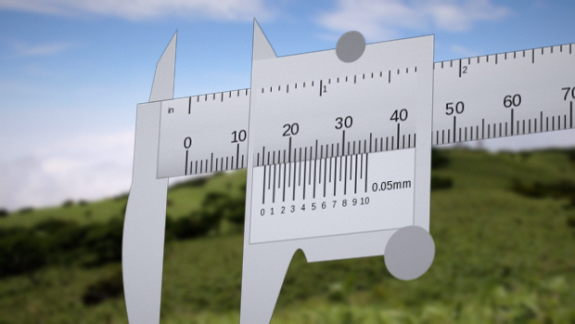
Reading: 15.4 mm
